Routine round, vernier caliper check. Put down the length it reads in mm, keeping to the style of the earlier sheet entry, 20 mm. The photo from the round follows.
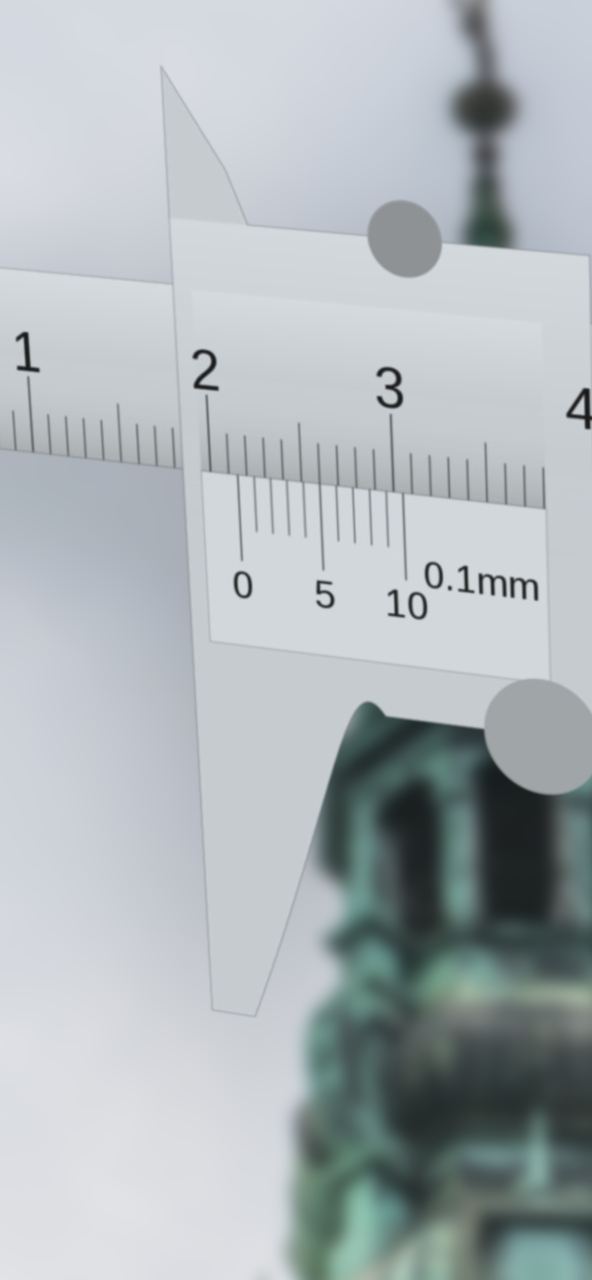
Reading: 21.5 mm
